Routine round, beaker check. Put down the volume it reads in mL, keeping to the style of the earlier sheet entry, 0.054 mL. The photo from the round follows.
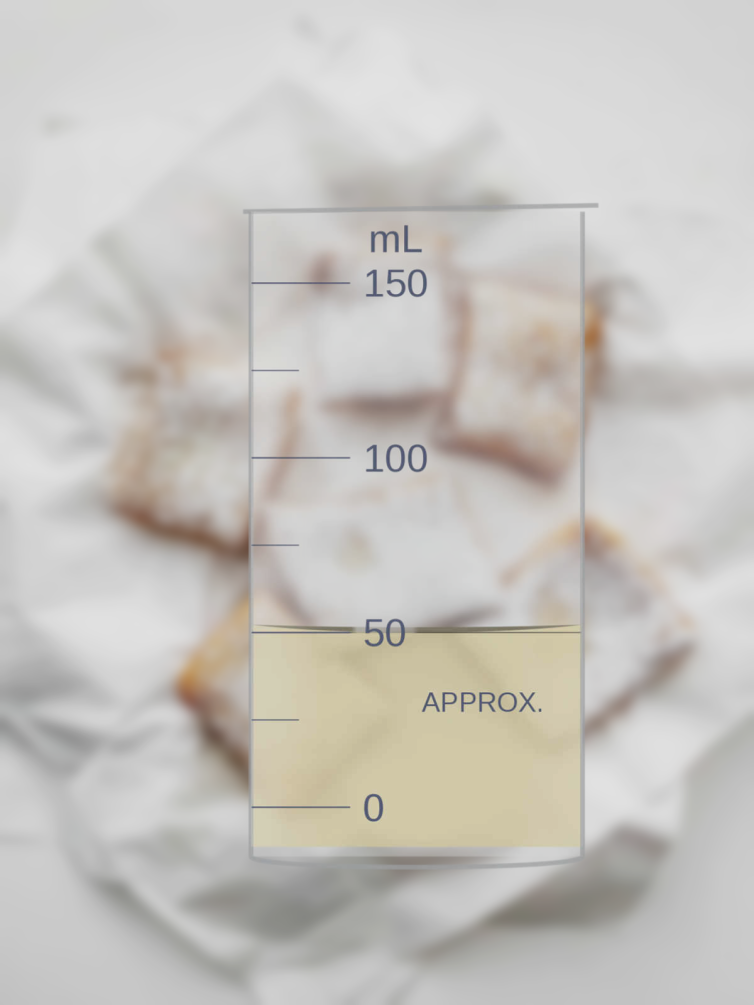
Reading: 50 mL
